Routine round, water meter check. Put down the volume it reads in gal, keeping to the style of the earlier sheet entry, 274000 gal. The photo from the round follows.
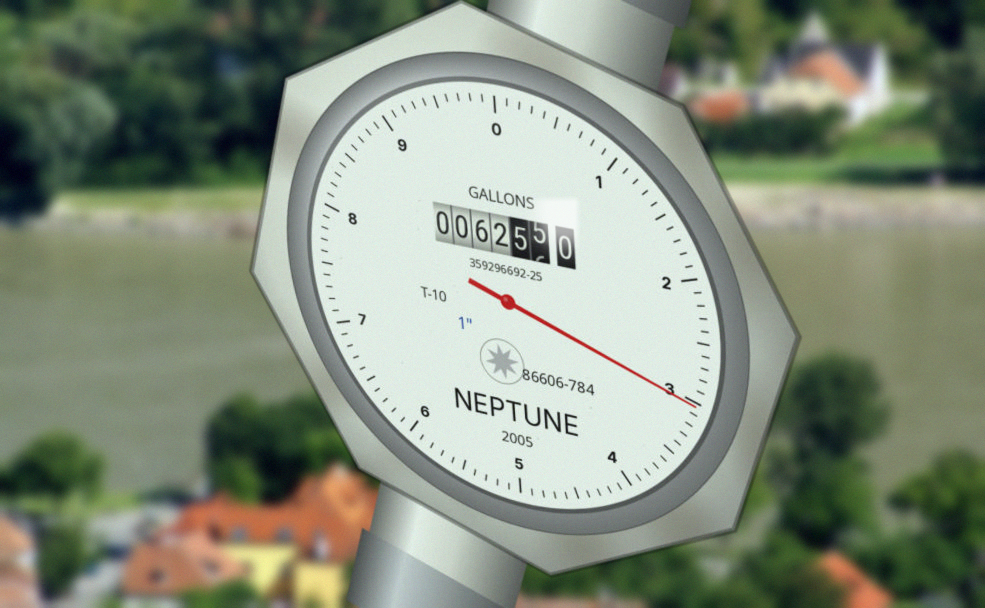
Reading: 62553.0 gal
